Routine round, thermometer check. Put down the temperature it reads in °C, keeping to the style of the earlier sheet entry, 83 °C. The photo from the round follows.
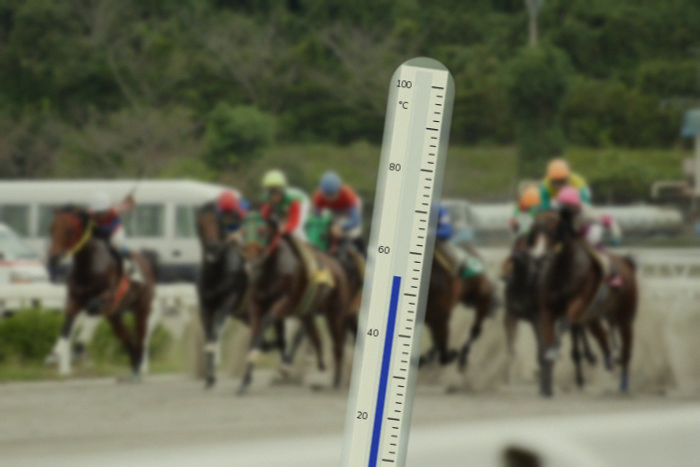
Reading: 54 °C
